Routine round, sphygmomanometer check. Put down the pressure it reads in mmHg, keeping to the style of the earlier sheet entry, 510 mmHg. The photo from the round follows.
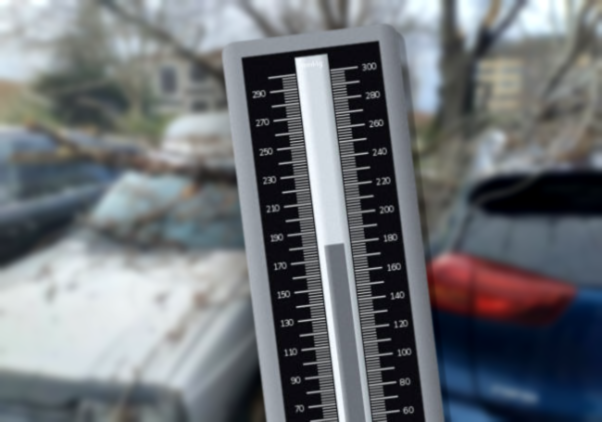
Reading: 180 mmHg
